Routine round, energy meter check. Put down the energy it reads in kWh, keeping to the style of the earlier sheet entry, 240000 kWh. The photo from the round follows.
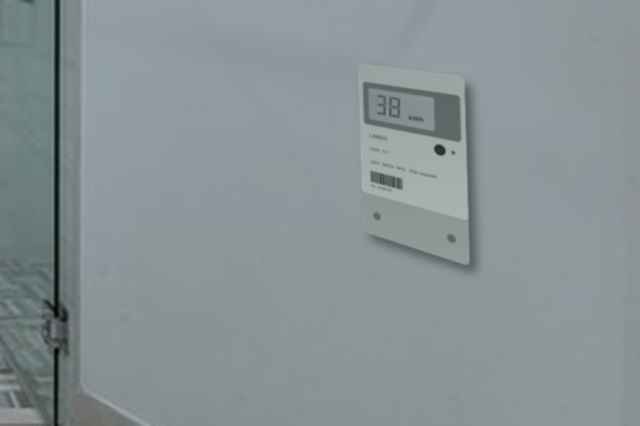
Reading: 38 kWh
